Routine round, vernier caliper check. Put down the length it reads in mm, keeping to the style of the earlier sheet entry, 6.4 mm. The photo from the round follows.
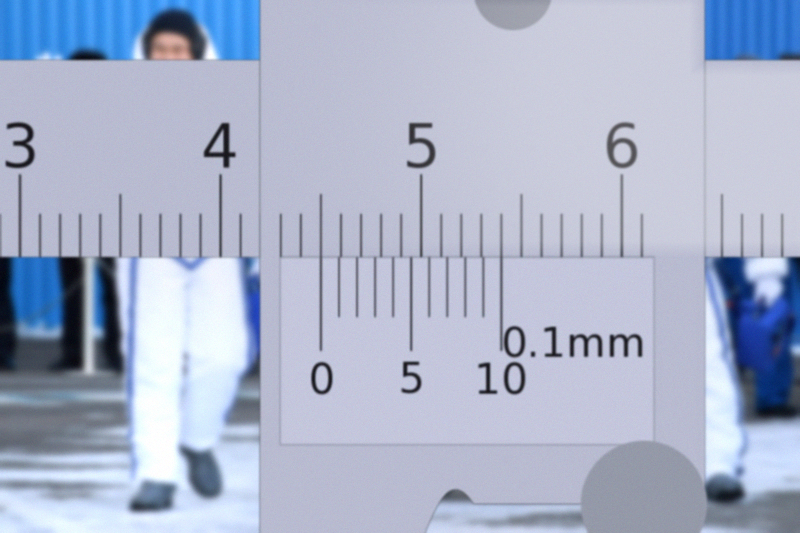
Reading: 45.0 mm
